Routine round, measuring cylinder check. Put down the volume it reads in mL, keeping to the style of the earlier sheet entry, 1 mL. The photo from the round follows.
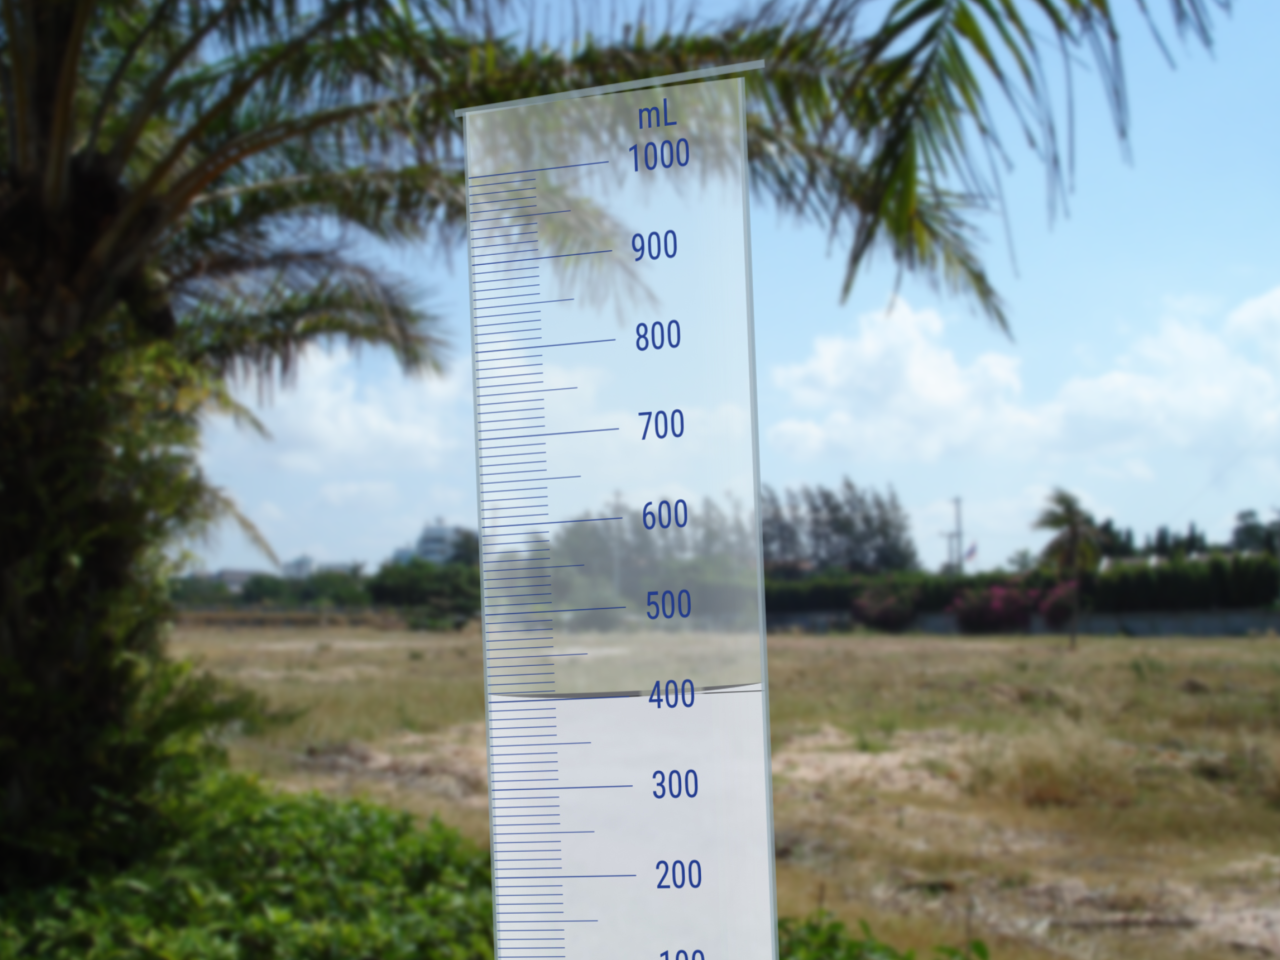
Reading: 400 mL
